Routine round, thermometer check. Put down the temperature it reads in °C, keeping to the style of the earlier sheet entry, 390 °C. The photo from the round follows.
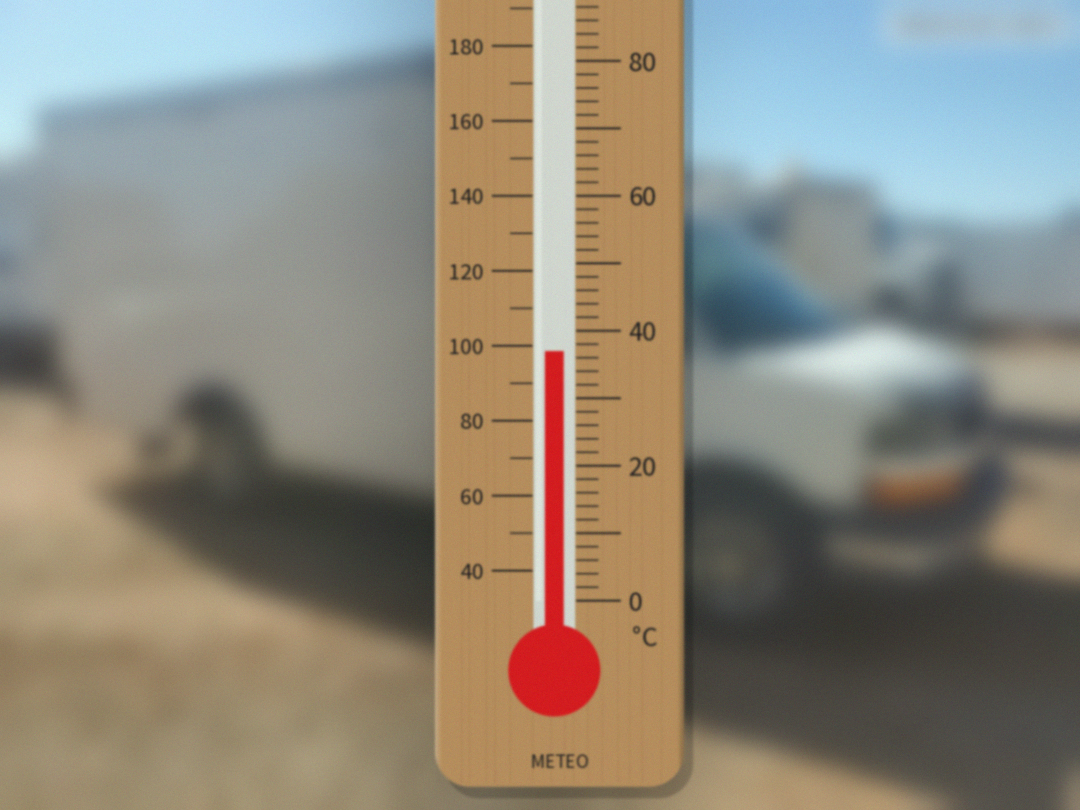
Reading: 37 °C
